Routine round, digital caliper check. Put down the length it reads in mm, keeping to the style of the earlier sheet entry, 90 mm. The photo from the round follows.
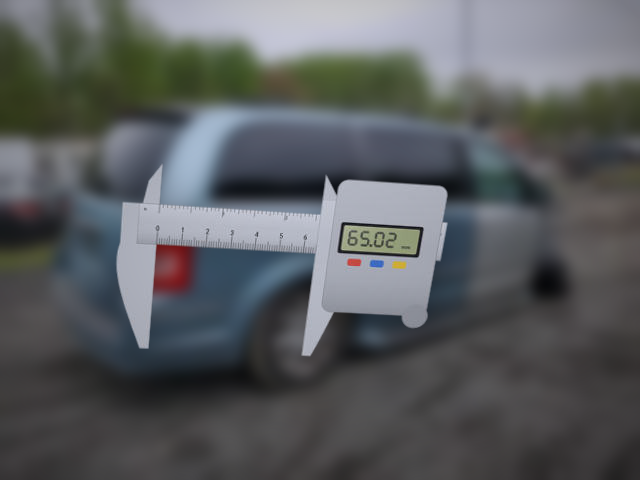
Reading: 65.02 mm
